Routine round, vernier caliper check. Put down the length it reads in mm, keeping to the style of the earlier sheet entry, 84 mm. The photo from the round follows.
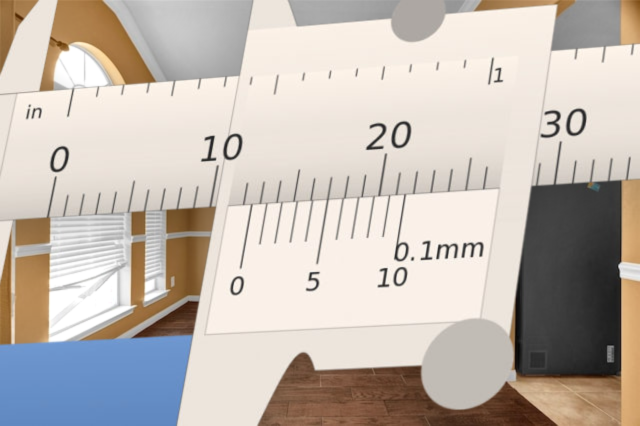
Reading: 12.5 mm
